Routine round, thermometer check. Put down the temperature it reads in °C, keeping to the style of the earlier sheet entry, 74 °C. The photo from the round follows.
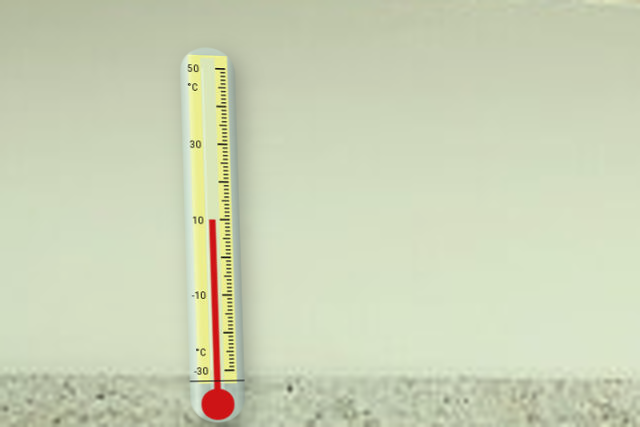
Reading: 10 °C
